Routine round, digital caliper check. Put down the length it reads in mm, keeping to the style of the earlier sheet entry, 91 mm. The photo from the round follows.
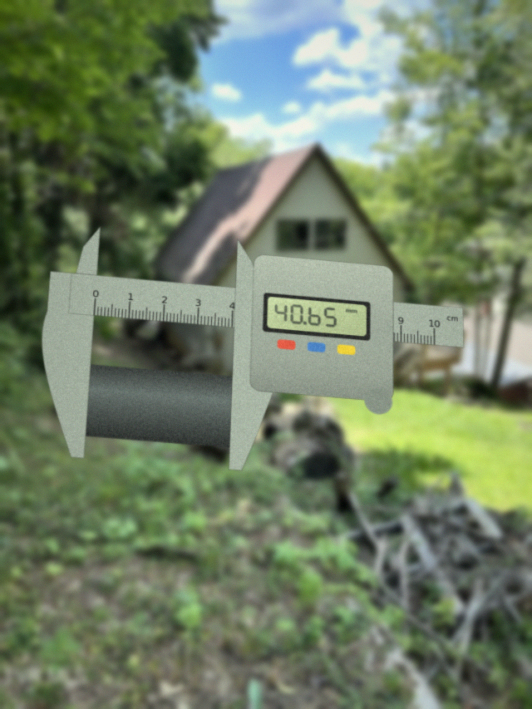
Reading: 40.65 mm
